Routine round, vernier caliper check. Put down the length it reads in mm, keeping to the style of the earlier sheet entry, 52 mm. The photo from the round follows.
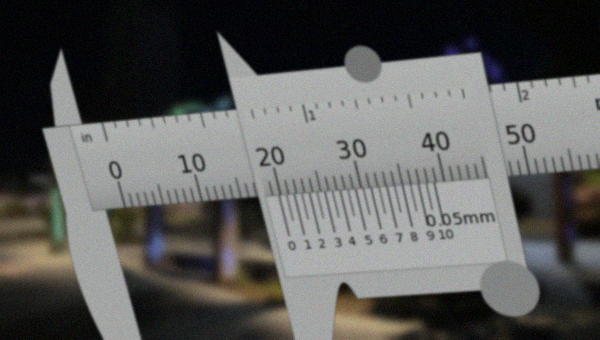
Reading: 19.8 mm
